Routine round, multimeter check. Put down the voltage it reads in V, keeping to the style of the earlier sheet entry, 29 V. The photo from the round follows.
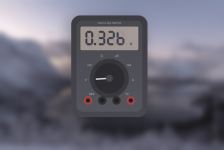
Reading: 0.326 V
